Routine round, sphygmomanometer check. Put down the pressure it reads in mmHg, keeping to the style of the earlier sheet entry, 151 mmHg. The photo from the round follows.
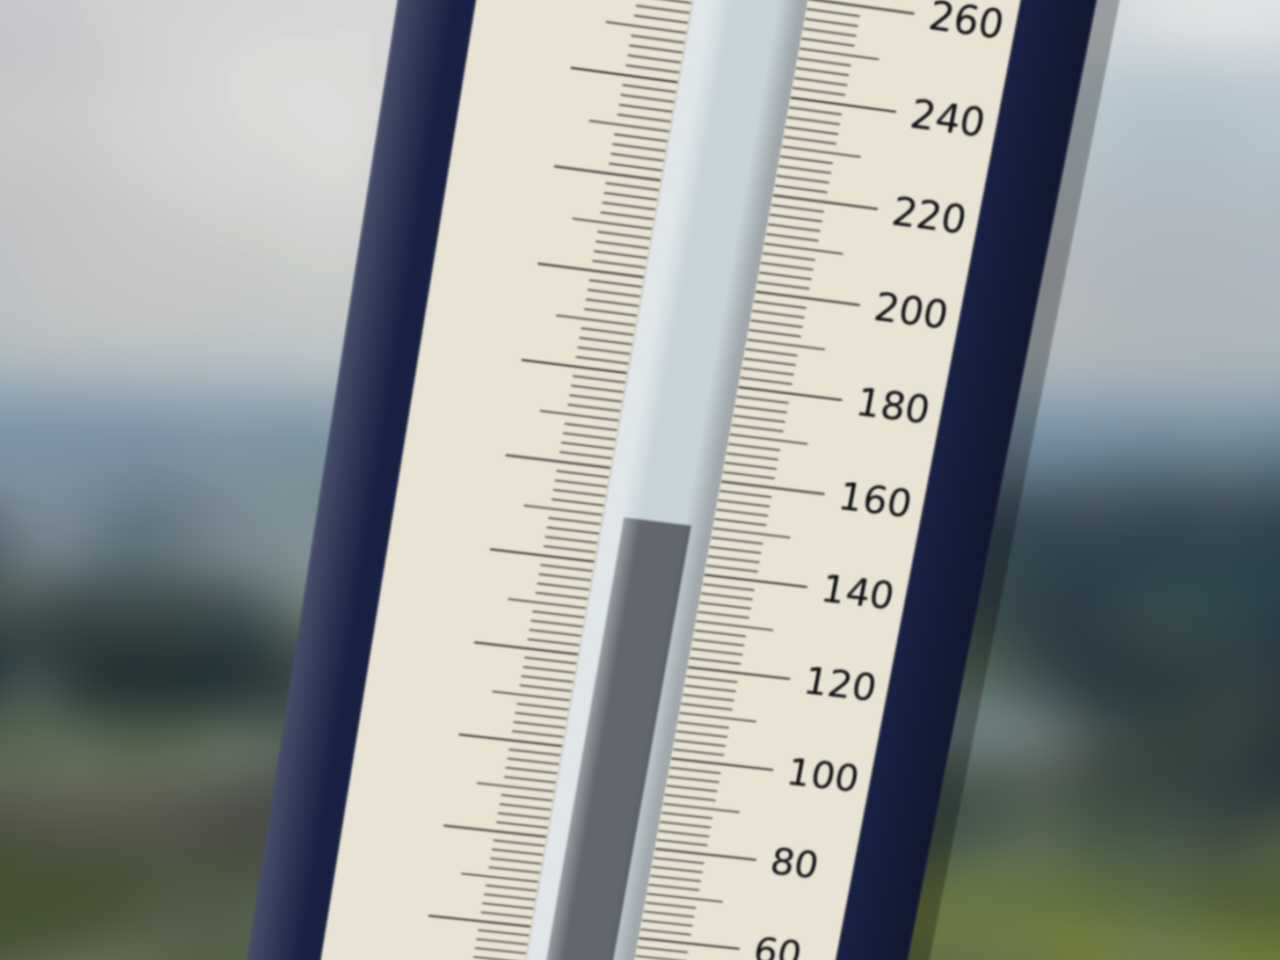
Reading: 150 mmHg
